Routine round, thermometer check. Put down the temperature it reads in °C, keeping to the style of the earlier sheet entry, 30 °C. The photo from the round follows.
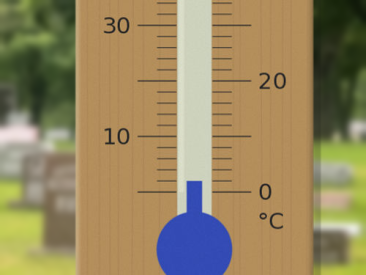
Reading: 2 °C
